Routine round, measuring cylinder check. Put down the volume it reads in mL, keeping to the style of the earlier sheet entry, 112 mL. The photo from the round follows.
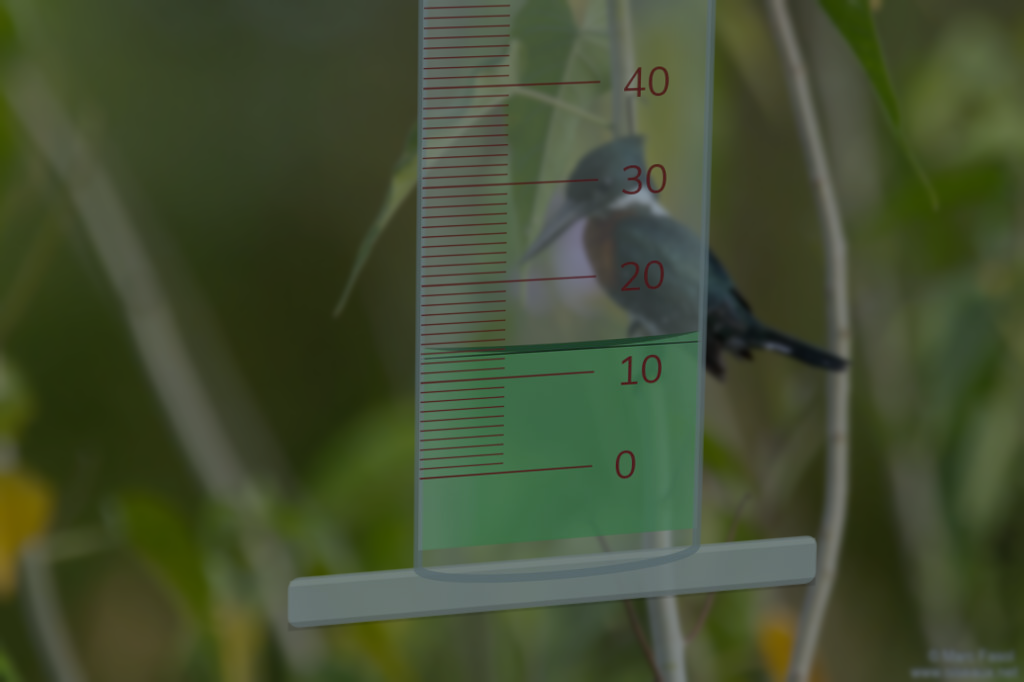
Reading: 12.5 mL
